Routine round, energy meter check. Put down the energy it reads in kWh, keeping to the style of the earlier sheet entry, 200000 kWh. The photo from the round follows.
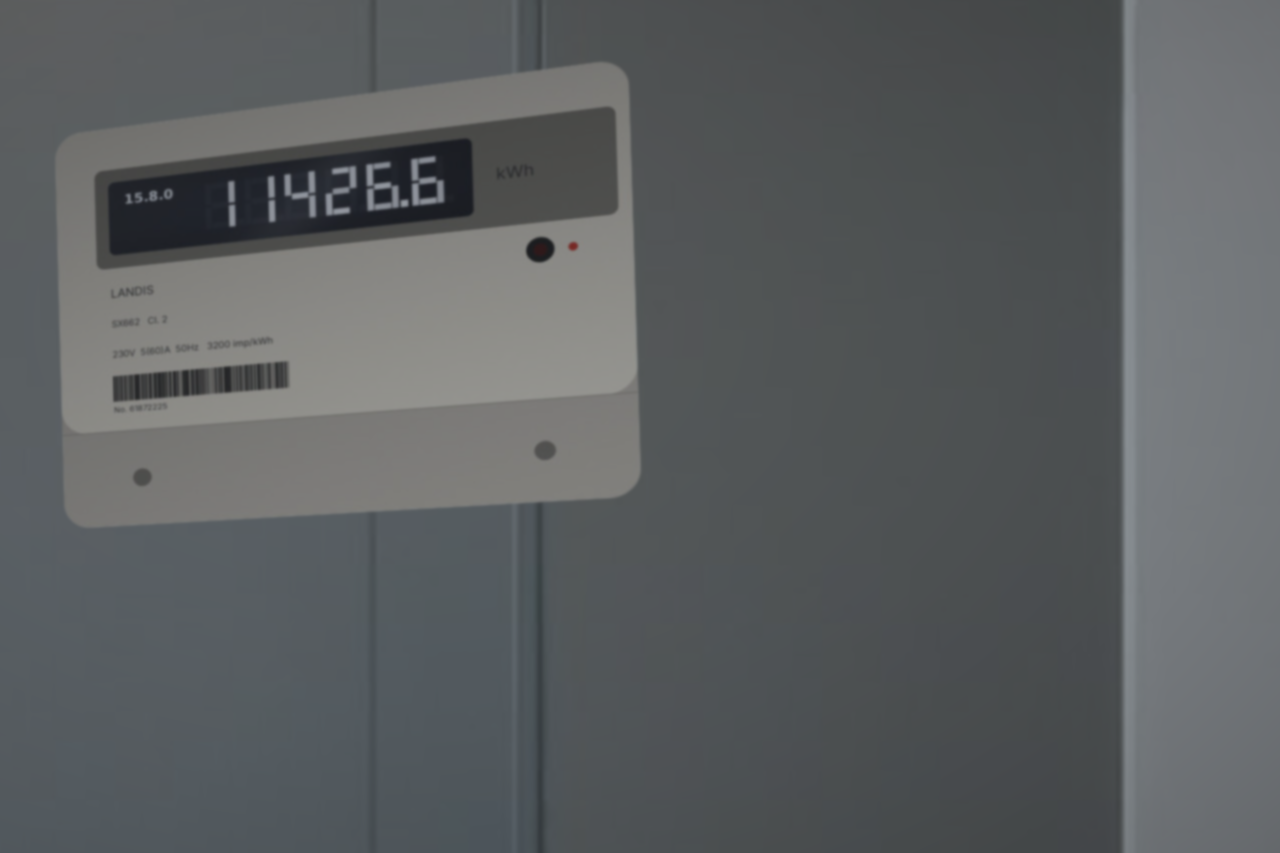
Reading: 11426.6 kWh
